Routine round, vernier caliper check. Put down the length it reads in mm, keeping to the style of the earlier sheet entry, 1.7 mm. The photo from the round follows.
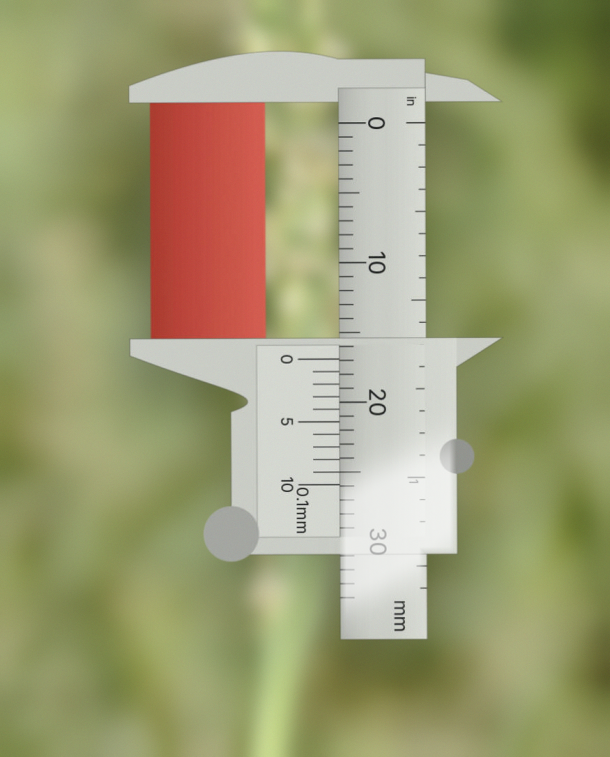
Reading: 16.9 mm
